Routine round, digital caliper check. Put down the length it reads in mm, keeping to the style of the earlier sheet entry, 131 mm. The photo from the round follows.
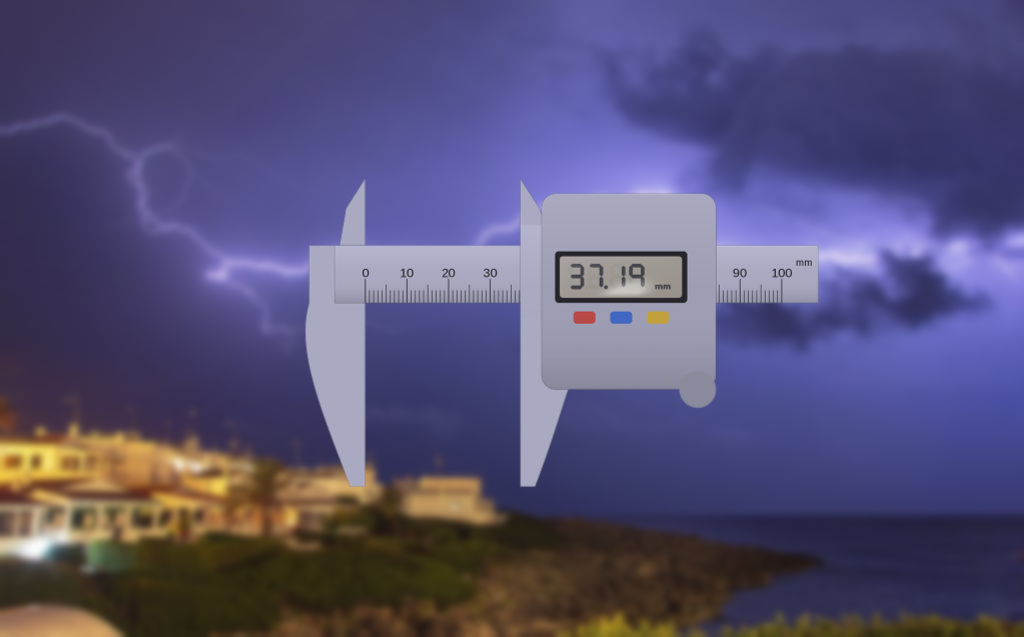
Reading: 37.19 mm
